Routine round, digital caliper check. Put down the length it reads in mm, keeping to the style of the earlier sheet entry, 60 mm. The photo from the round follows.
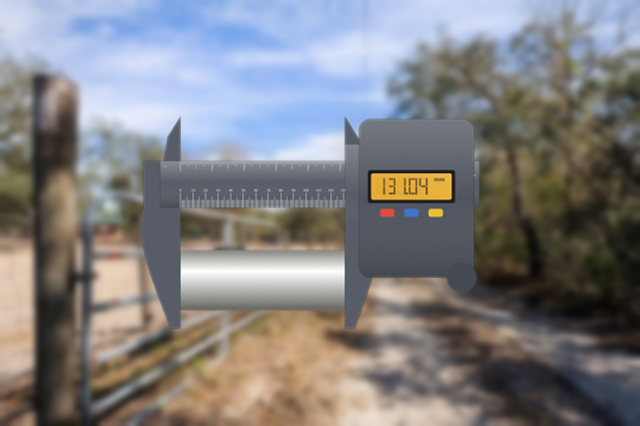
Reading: 131.04 mm
